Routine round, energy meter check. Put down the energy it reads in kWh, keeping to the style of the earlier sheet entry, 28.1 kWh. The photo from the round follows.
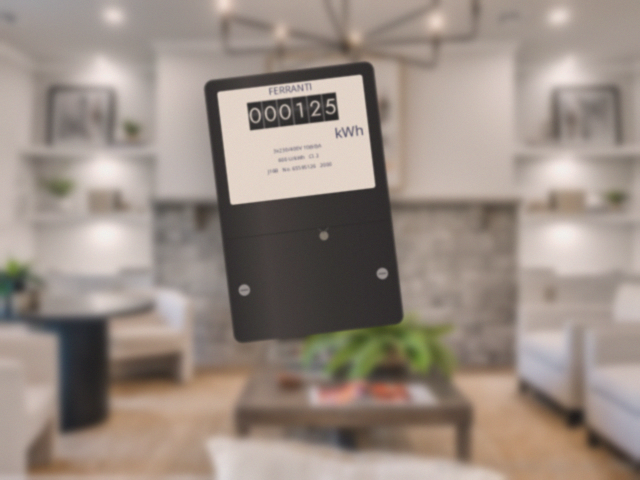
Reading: 125 kWh
